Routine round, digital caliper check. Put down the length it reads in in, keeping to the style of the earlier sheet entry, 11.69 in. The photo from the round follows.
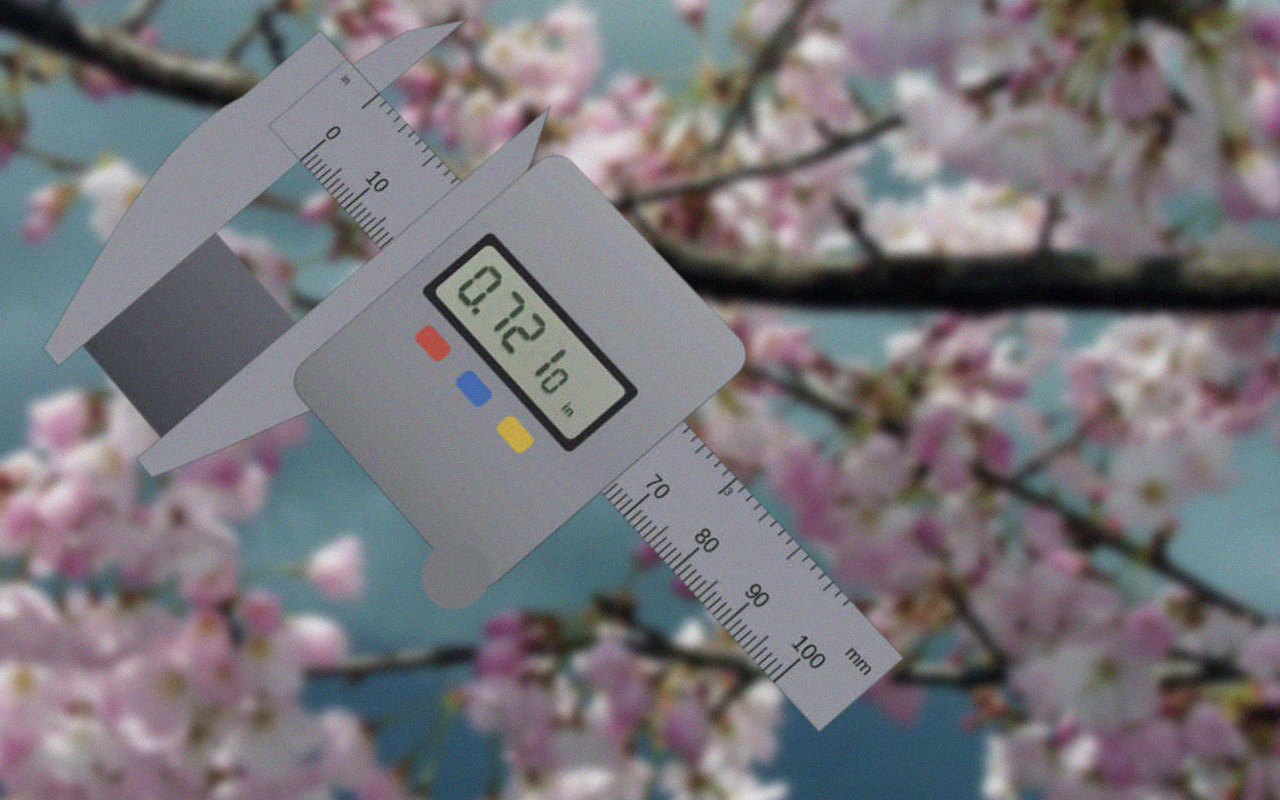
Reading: 0.7210 in
